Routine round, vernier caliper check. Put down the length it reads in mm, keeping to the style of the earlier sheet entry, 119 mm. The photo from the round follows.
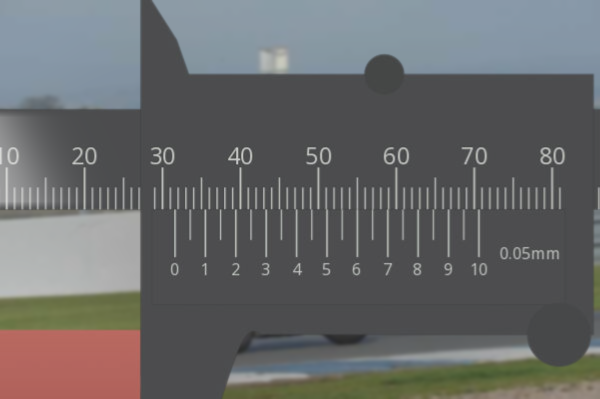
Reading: 31.6 mm
